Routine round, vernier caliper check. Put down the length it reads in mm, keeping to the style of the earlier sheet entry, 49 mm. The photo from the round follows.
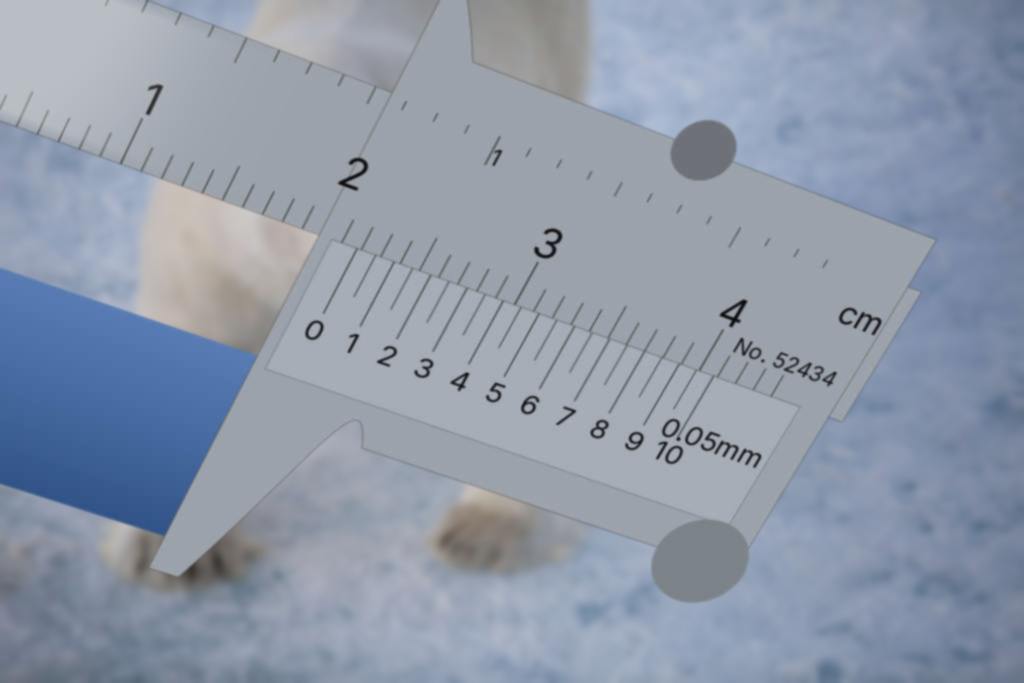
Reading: 21.8 mm
